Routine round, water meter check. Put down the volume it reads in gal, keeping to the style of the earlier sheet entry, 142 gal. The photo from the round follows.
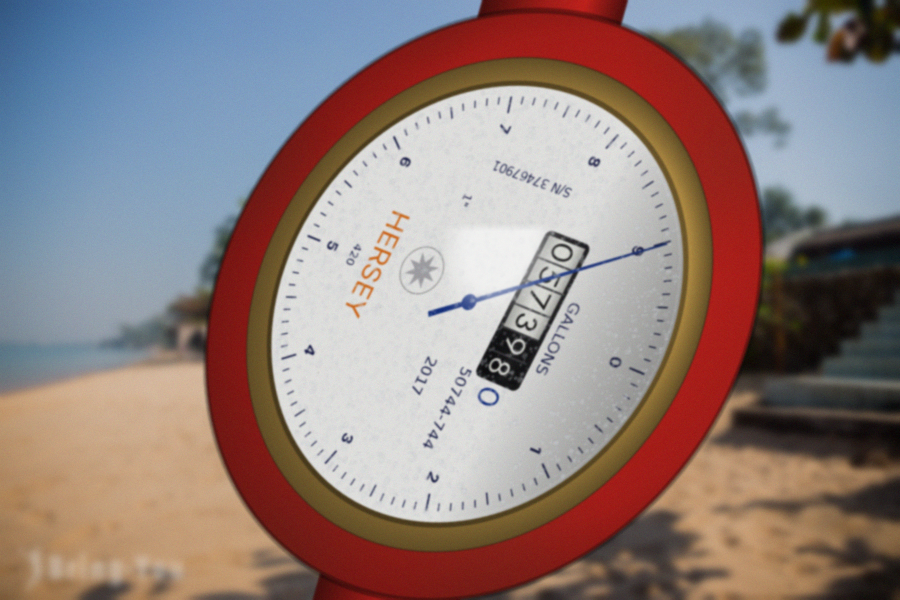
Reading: 573979.0 gal
